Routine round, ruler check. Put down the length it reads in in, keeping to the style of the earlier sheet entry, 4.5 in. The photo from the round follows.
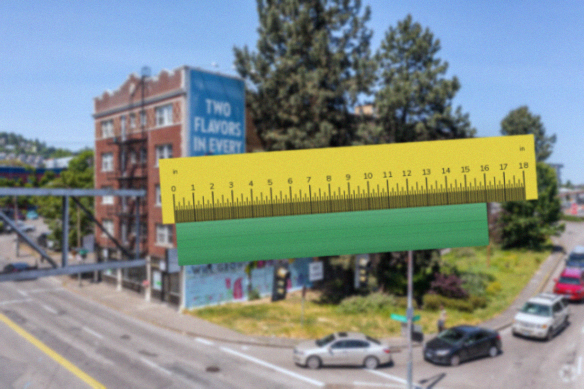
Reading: 16 in
